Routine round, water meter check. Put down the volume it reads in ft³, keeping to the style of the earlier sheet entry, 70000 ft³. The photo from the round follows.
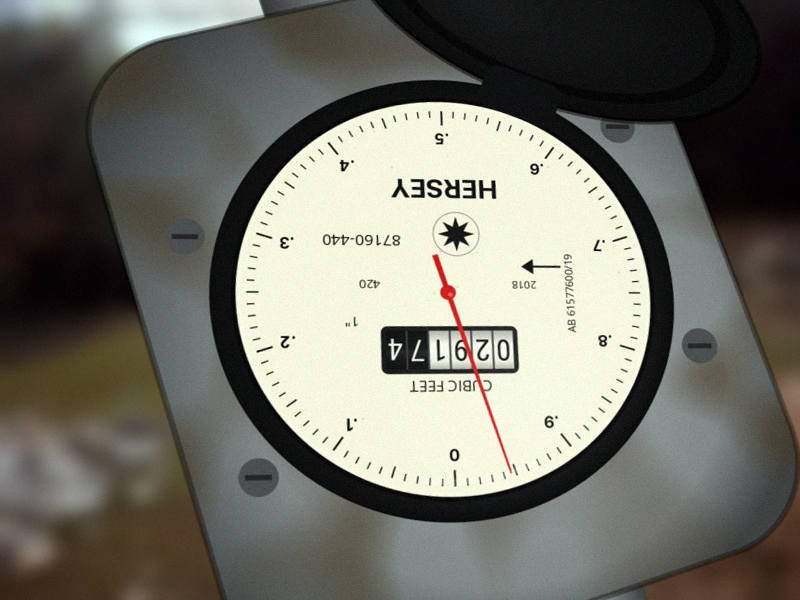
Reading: 29173.95 ft³
